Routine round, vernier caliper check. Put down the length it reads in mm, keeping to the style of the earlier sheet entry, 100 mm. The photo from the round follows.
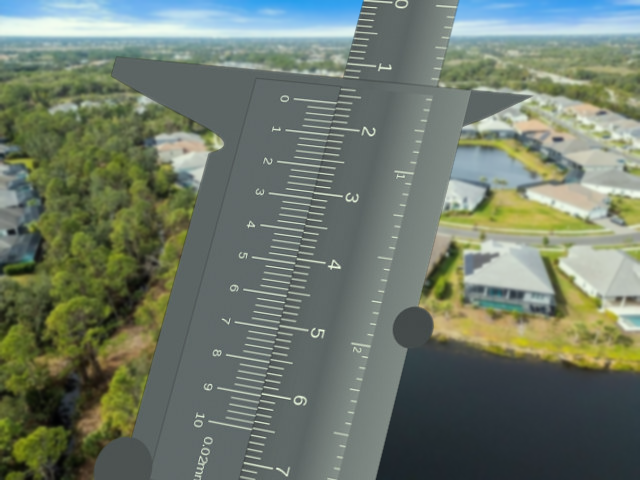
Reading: 16.2 mm
